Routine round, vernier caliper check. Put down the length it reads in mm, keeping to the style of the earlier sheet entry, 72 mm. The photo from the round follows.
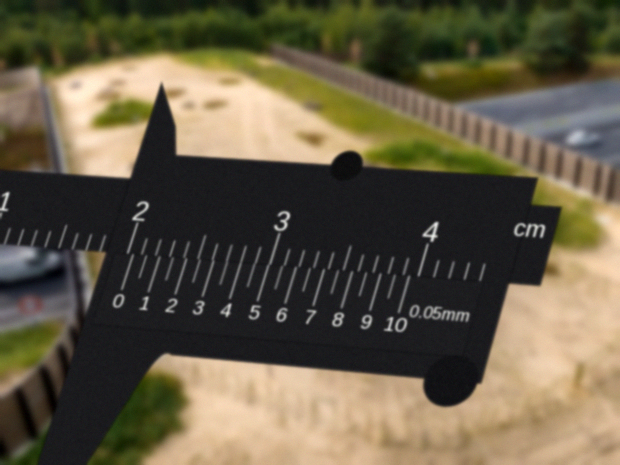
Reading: 20.4 mm
